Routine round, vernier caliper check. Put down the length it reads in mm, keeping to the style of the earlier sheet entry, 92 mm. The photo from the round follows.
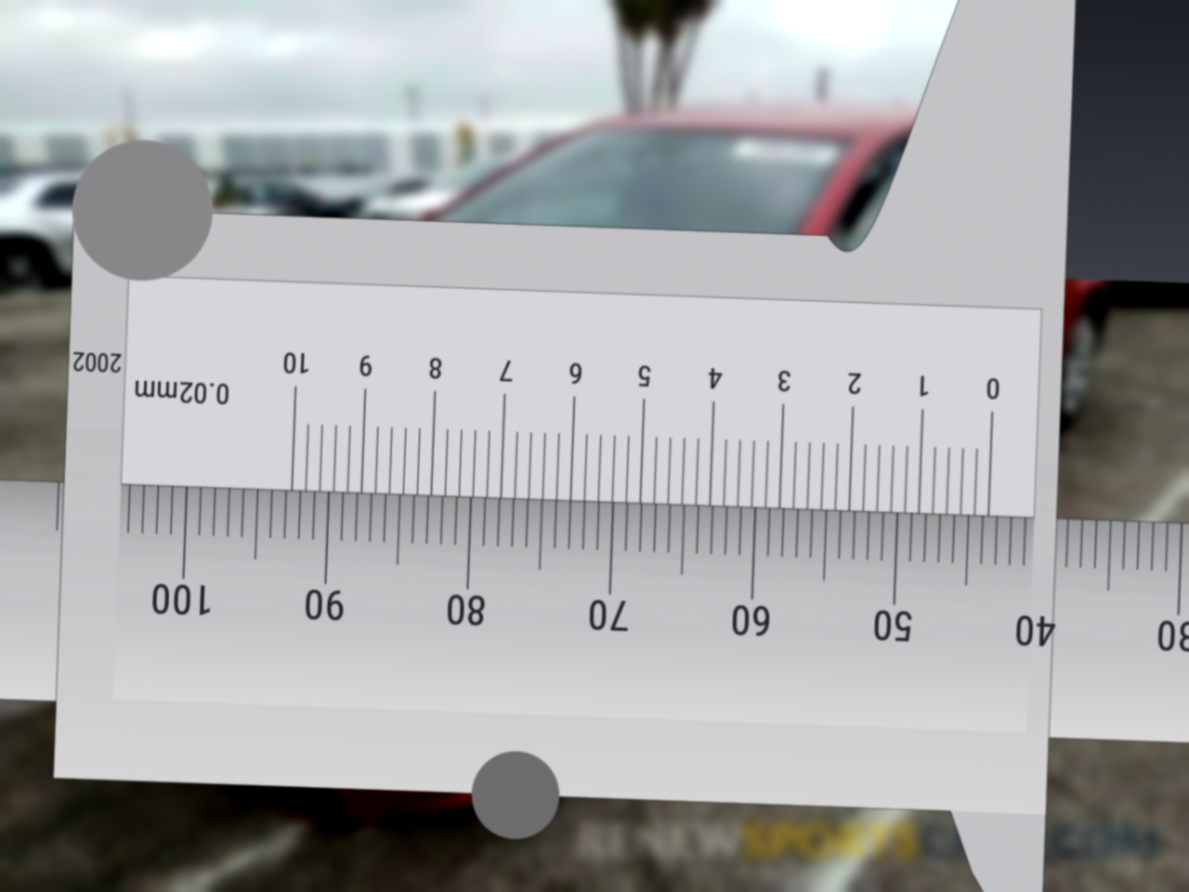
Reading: 43.6 mm
